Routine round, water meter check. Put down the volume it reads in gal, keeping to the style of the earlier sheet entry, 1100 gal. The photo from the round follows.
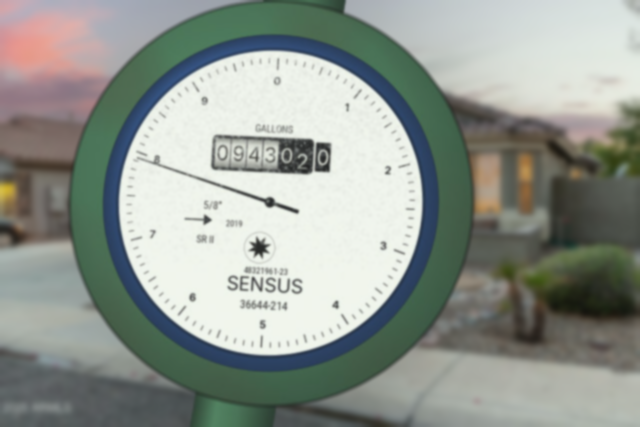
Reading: 943017.9 gal
